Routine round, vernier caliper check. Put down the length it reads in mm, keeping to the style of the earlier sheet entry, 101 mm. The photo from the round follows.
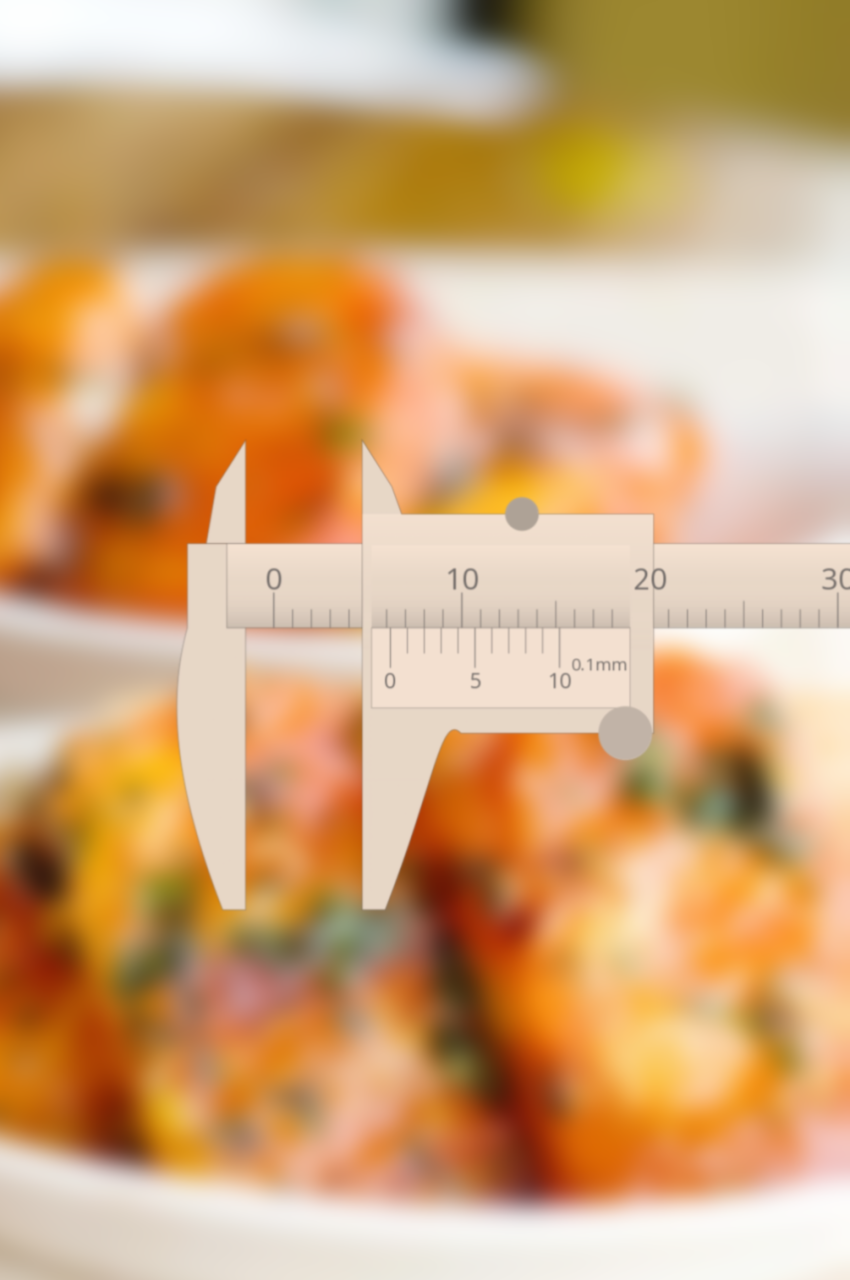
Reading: 6.2 mm
